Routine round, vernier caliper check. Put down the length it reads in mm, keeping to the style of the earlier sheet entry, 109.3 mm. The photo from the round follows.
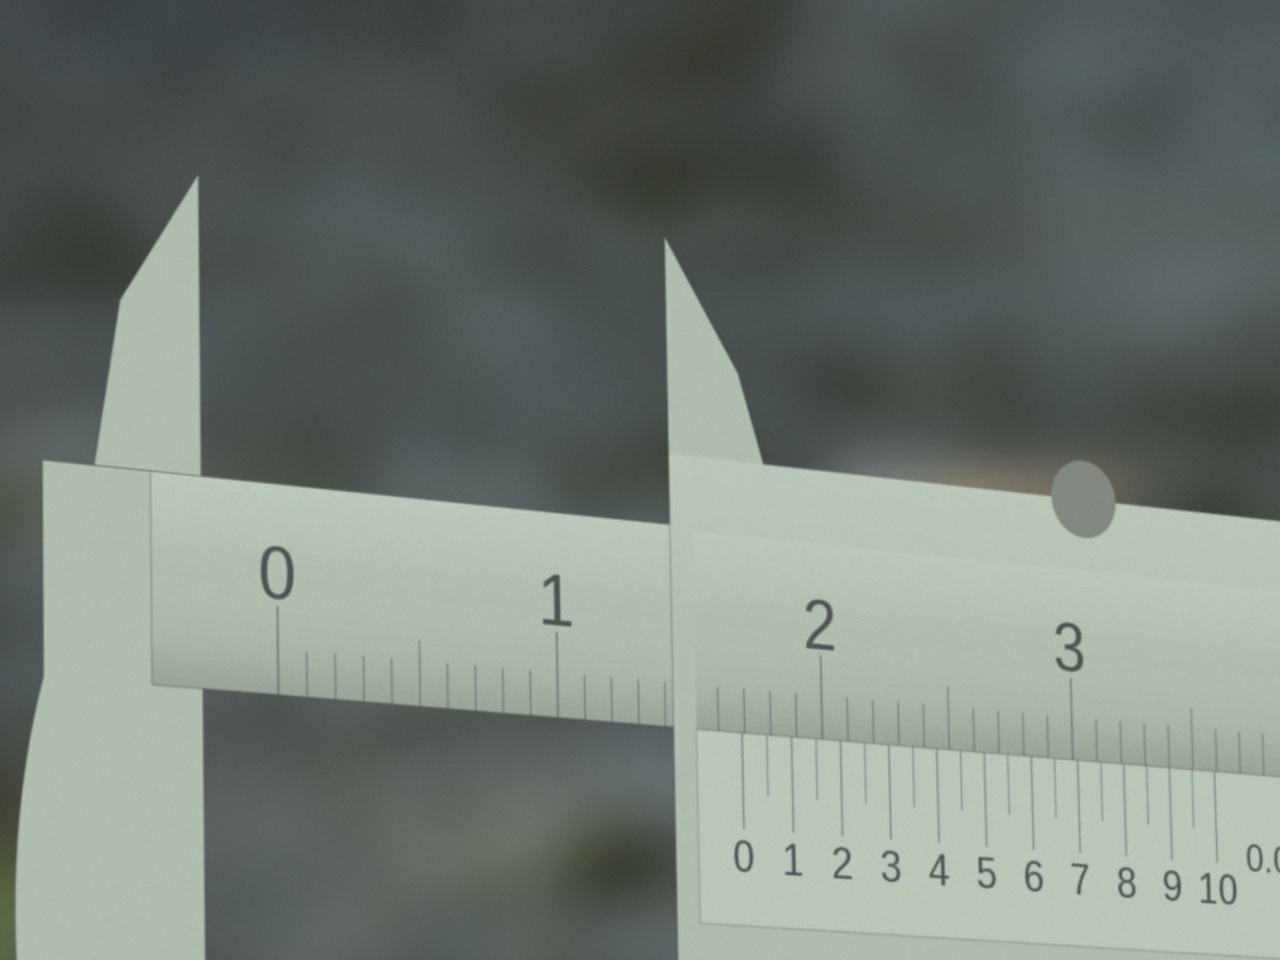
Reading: 16.9 mm
